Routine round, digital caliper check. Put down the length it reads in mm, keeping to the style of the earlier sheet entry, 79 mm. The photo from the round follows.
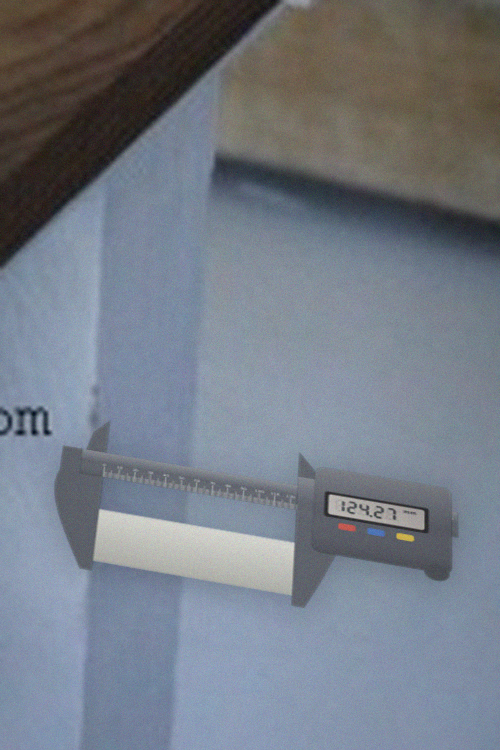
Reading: 124.27 mm
